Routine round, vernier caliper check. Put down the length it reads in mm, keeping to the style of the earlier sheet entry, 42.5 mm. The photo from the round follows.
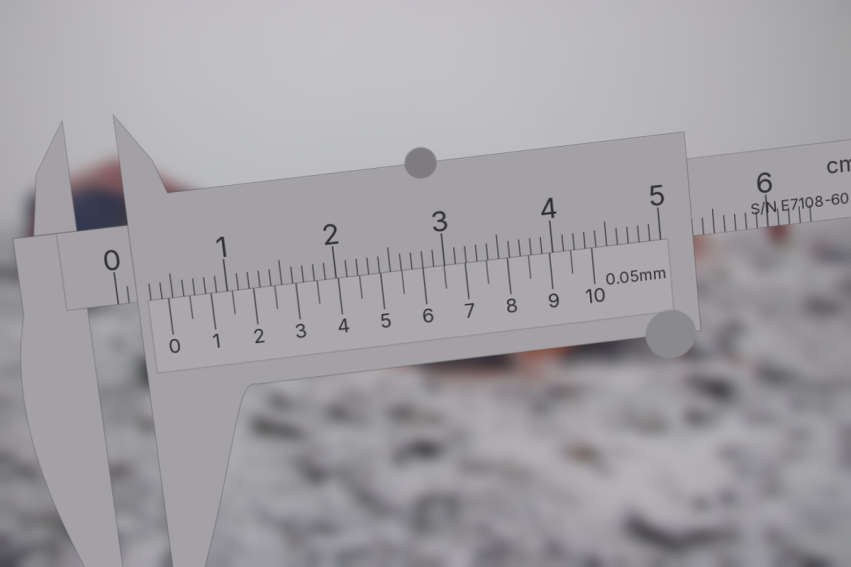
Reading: 4.6 mm
